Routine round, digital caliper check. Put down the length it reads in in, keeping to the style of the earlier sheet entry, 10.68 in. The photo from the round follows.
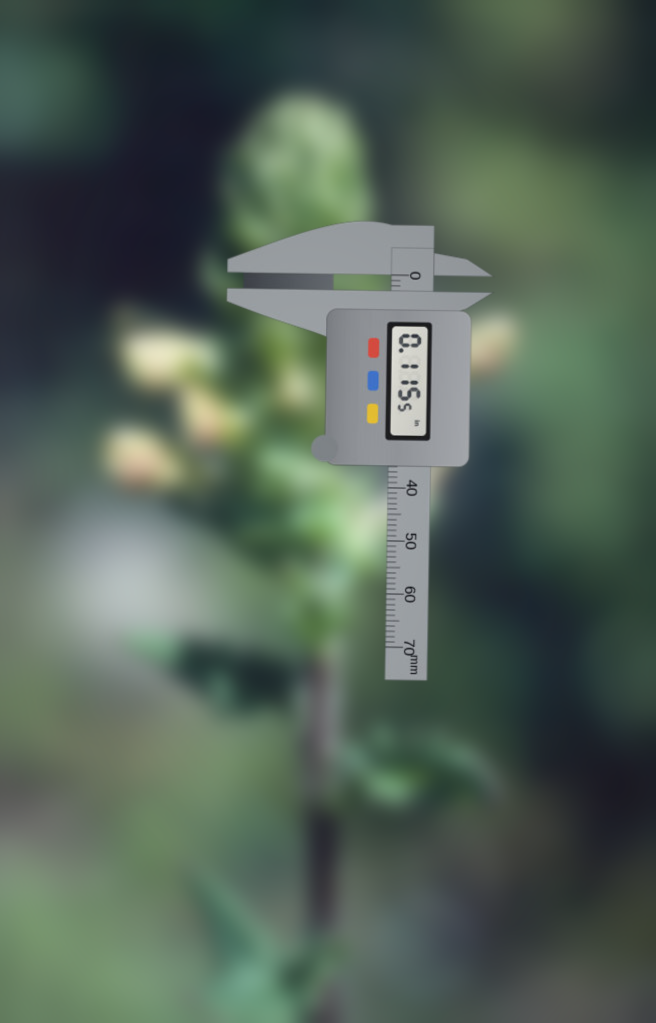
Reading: 0.1155 in
